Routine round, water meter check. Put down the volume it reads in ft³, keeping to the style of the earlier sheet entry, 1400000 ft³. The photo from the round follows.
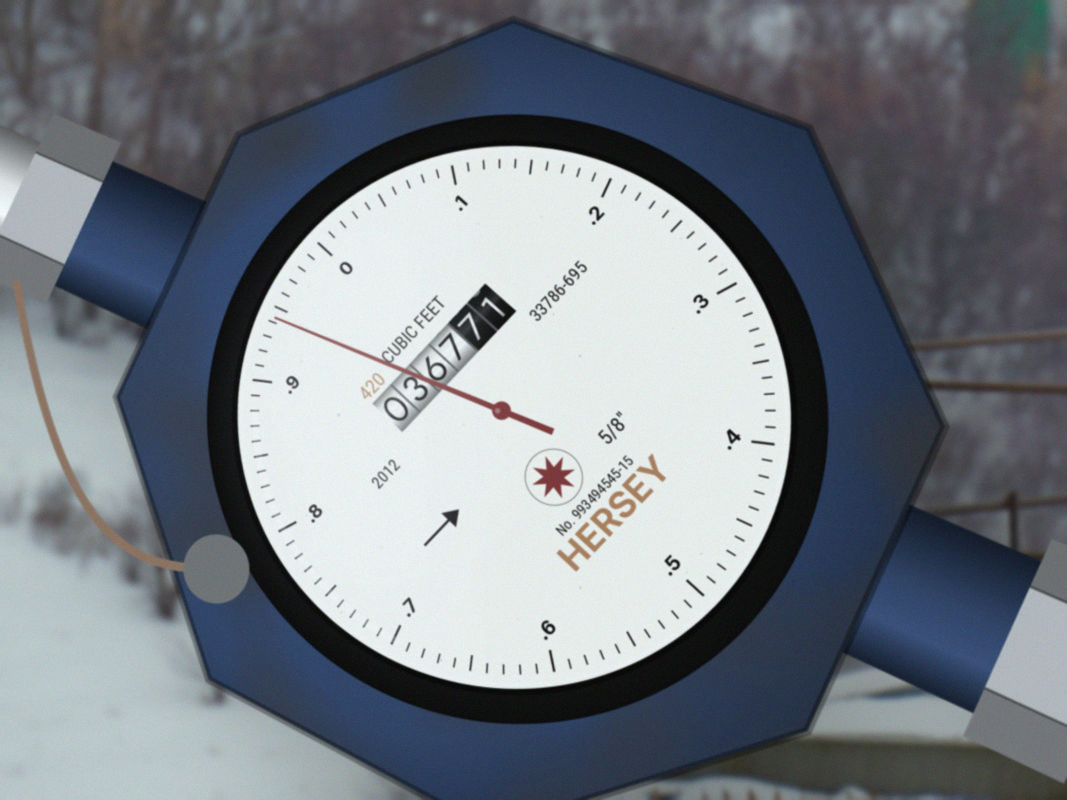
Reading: 36770.94 ft³
